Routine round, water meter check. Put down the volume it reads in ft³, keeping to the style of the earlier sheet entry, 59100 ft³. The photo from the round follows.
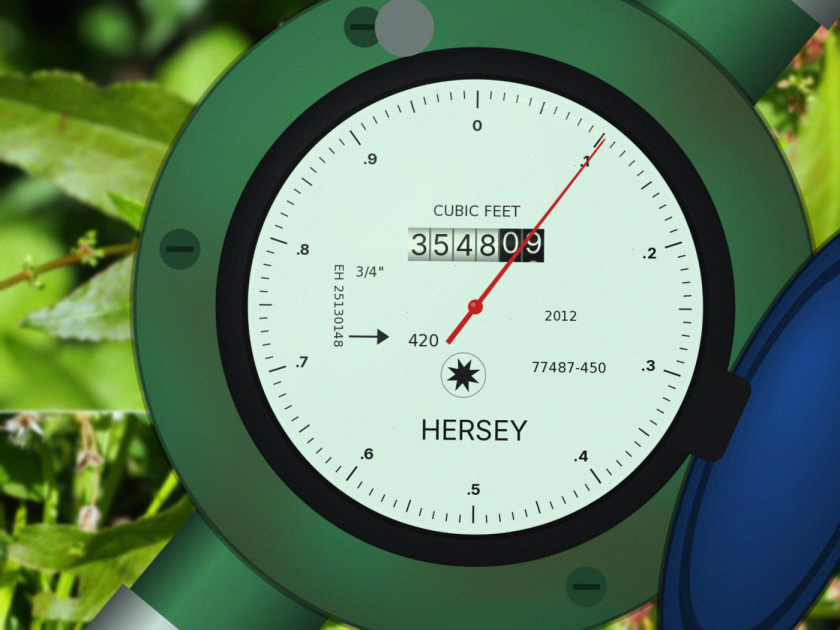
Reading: 354809.10 ft³
